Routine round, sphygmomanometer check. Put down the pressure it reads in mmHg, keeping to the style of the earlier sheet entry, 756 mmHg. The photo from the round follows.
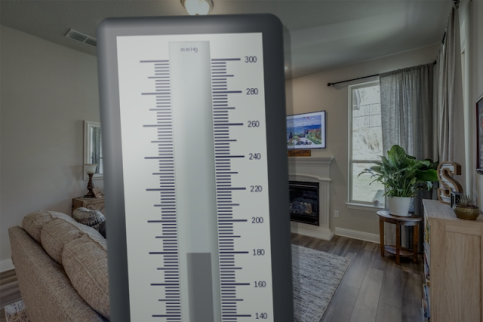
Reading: 180 mmHg
